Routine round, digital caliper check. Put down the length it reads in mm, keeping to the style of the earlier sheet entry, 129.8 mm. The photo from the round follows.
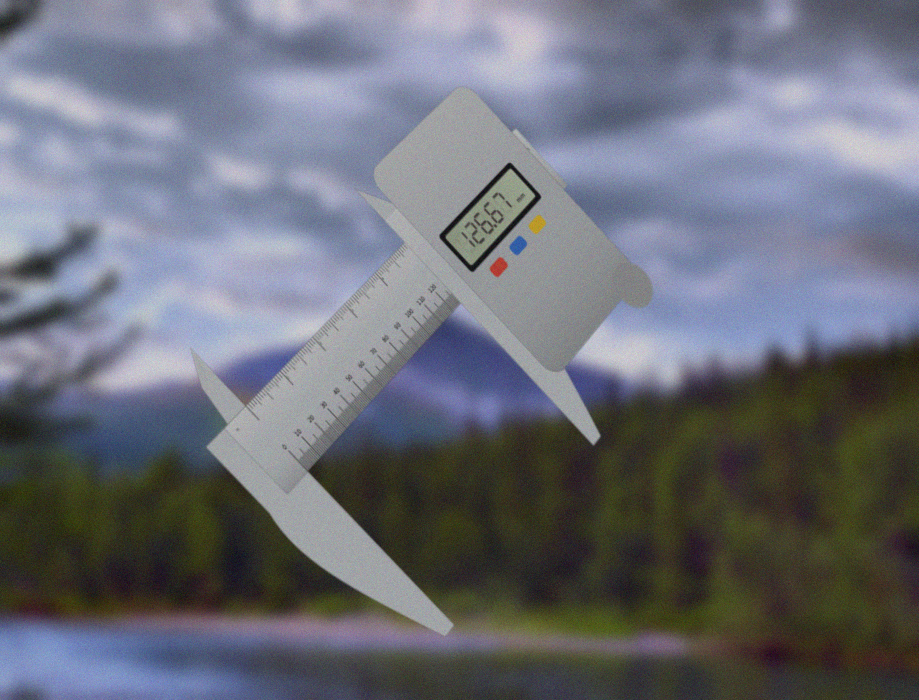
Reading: 126.67 mm
